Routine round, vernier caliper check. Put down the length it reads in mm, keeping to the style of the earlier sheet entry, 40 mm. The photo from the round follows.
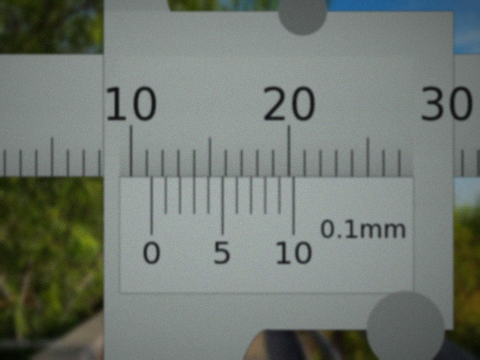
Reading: 11.3 mm
